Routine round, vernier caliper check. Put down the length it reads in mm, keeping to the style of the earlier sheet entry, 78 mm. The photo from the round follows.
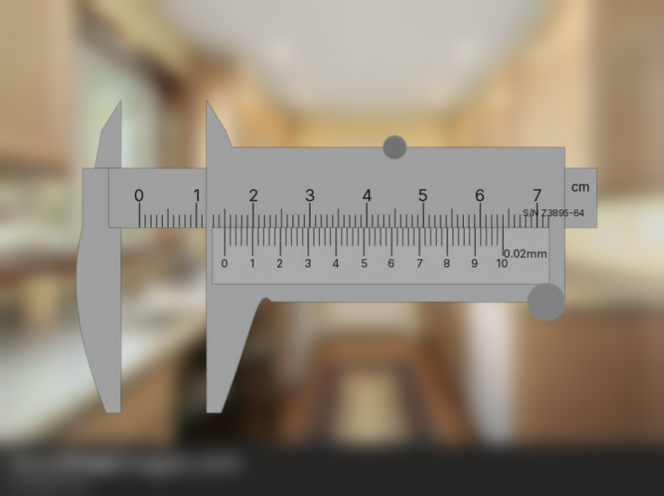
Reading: 15.0 mm
